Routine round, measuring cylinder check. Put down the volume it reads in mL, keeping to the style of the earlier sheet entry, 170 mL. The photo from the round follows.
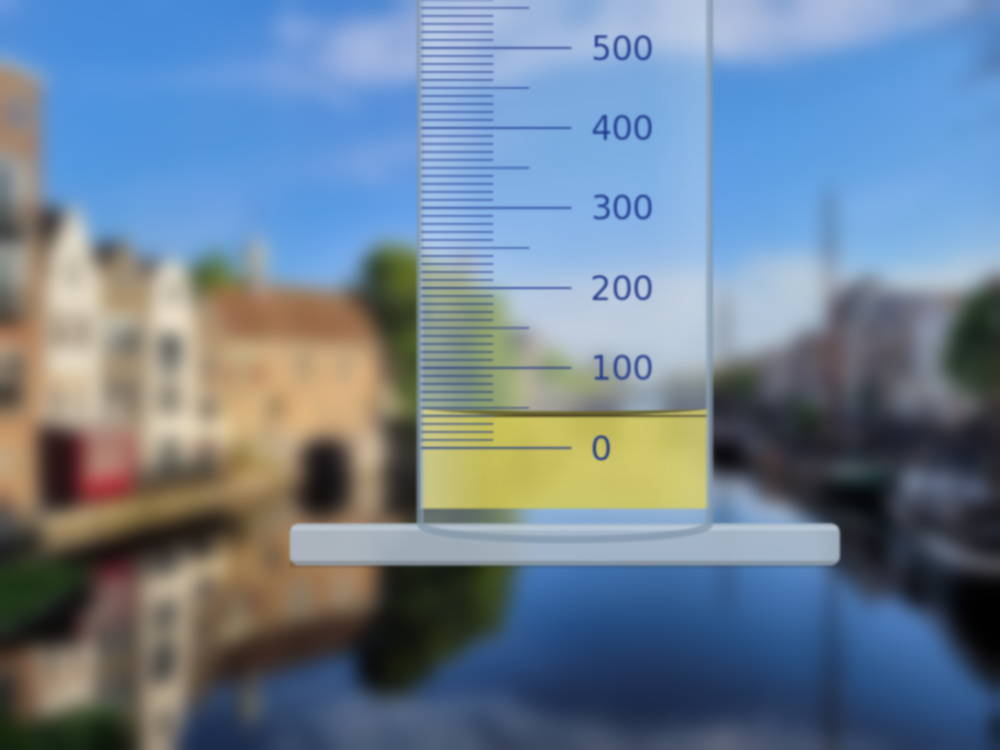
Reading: 40 mL
